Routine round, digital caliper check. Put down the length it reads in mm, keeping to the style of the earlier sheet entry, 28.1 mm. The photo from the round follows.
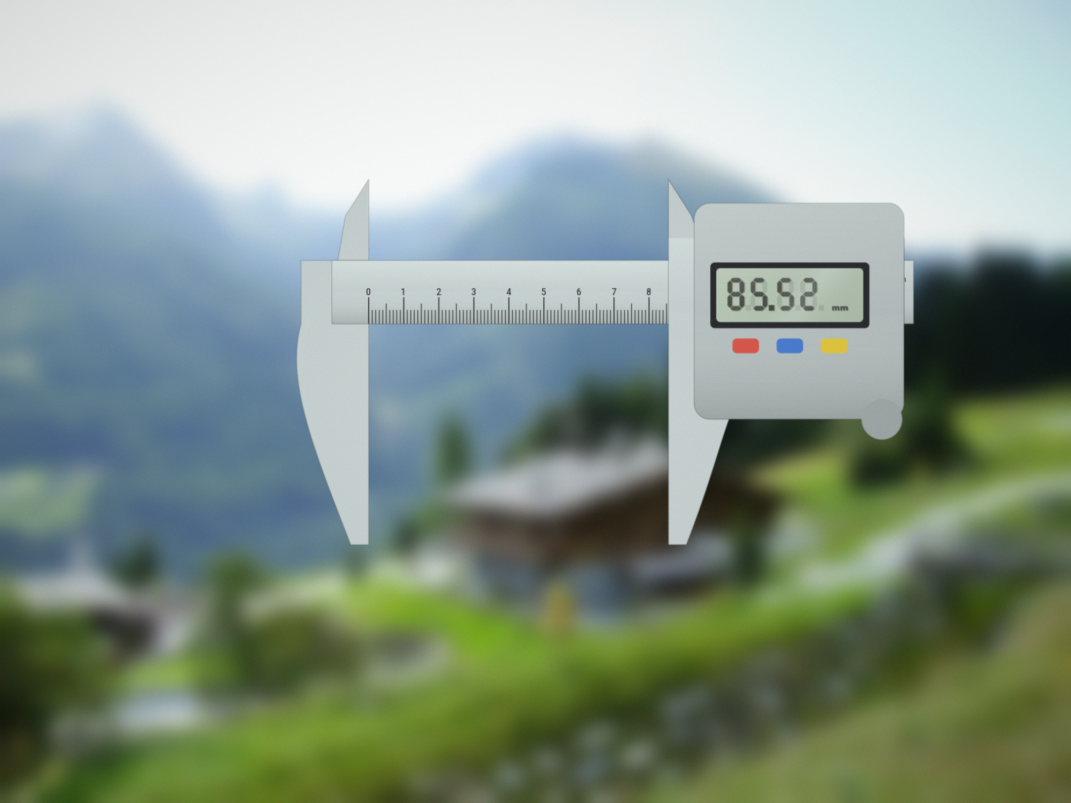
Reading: 85.52 mm
